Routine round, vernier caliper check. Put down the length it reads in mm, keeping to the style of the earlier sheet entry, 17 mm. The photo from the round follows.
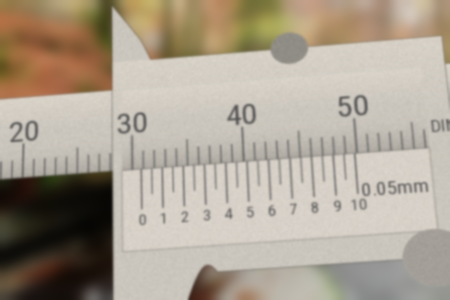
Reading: 30.8 mm
